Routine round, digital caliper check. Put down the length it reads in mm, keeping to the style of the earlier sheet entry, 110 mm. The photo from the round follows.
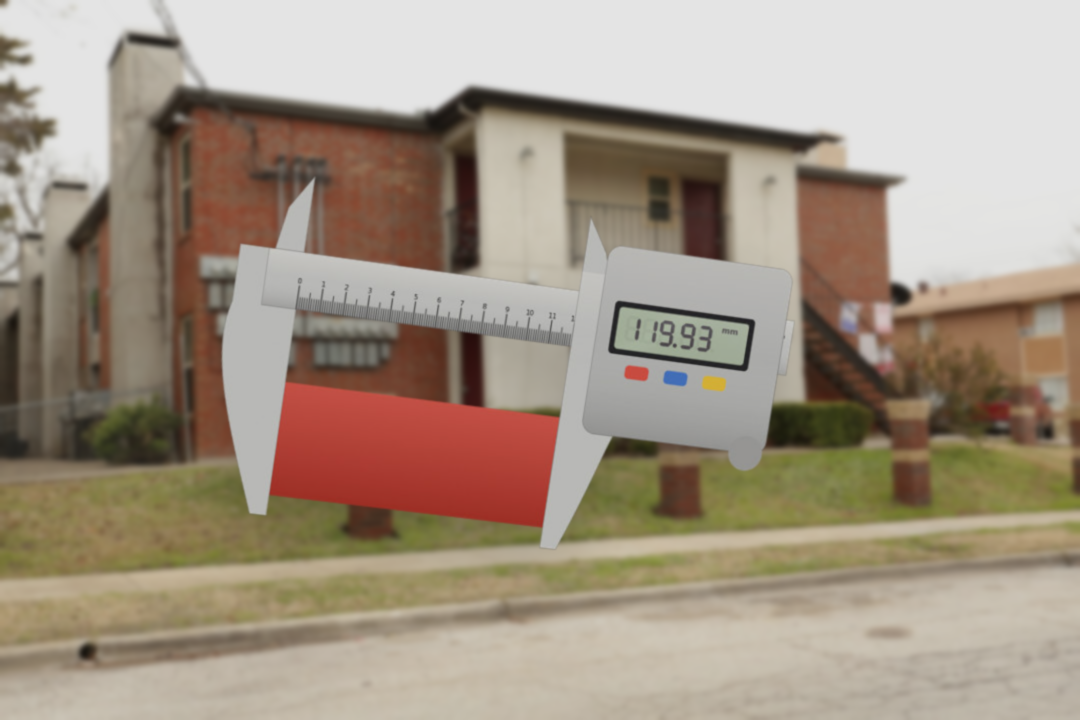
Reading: 119.93 mm
